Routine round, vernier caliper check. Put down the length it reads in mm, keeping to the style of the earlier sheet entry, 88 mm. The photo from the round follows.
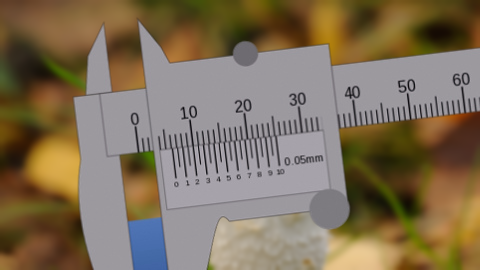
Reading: 6.2 mm
